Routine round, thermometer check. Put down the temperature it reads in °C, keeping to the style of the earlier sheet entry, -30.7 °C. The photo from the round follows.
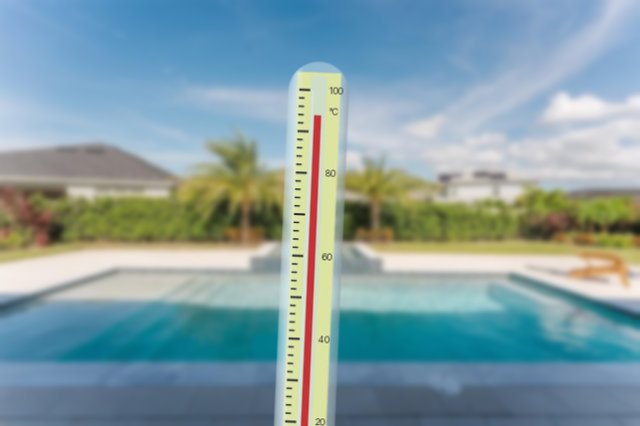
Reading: 94 °C
